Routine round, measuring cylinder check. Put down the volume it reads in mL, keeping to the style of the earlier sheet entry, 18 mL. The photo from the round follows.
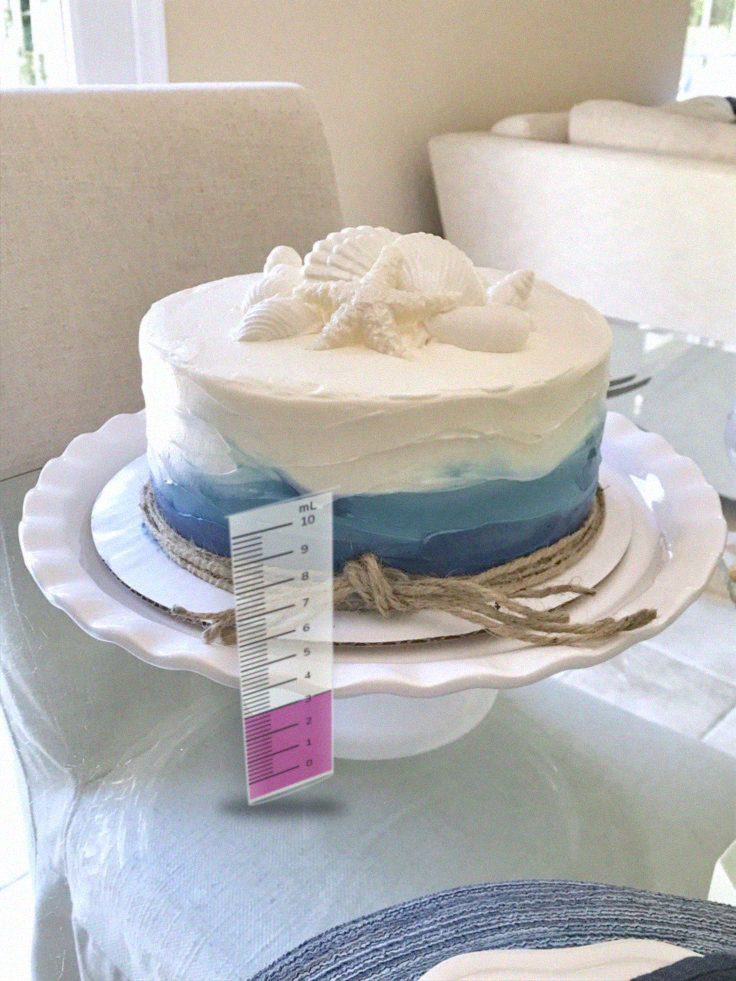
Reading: 3 mL
